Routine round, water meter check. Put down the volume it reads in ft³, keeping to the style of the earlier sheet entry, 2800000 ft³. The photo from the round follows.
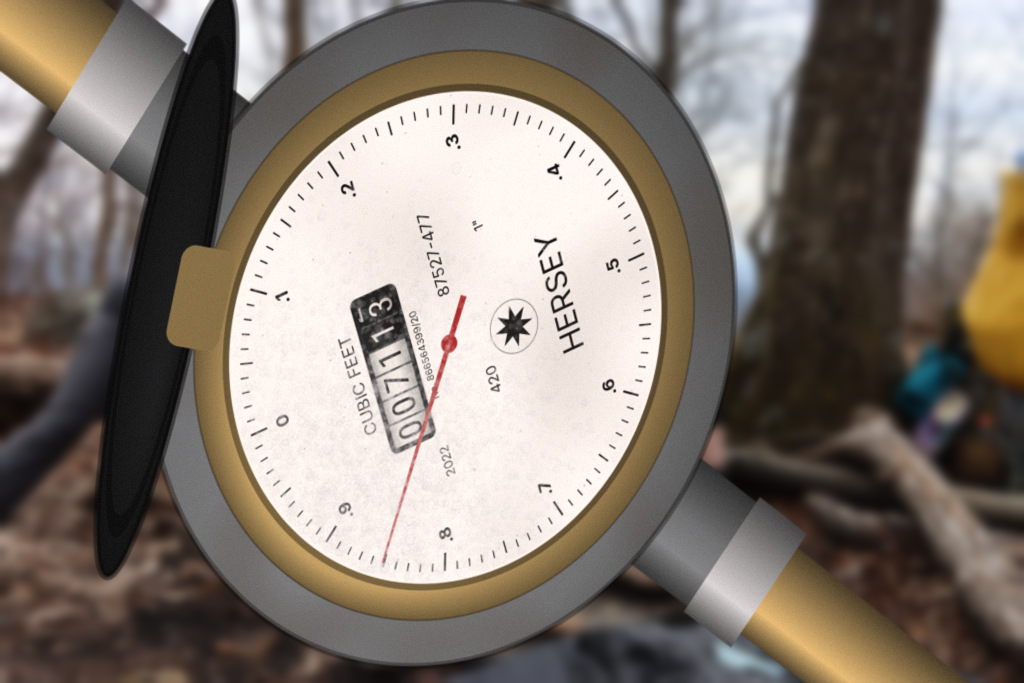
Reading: 7112.85 ft³
